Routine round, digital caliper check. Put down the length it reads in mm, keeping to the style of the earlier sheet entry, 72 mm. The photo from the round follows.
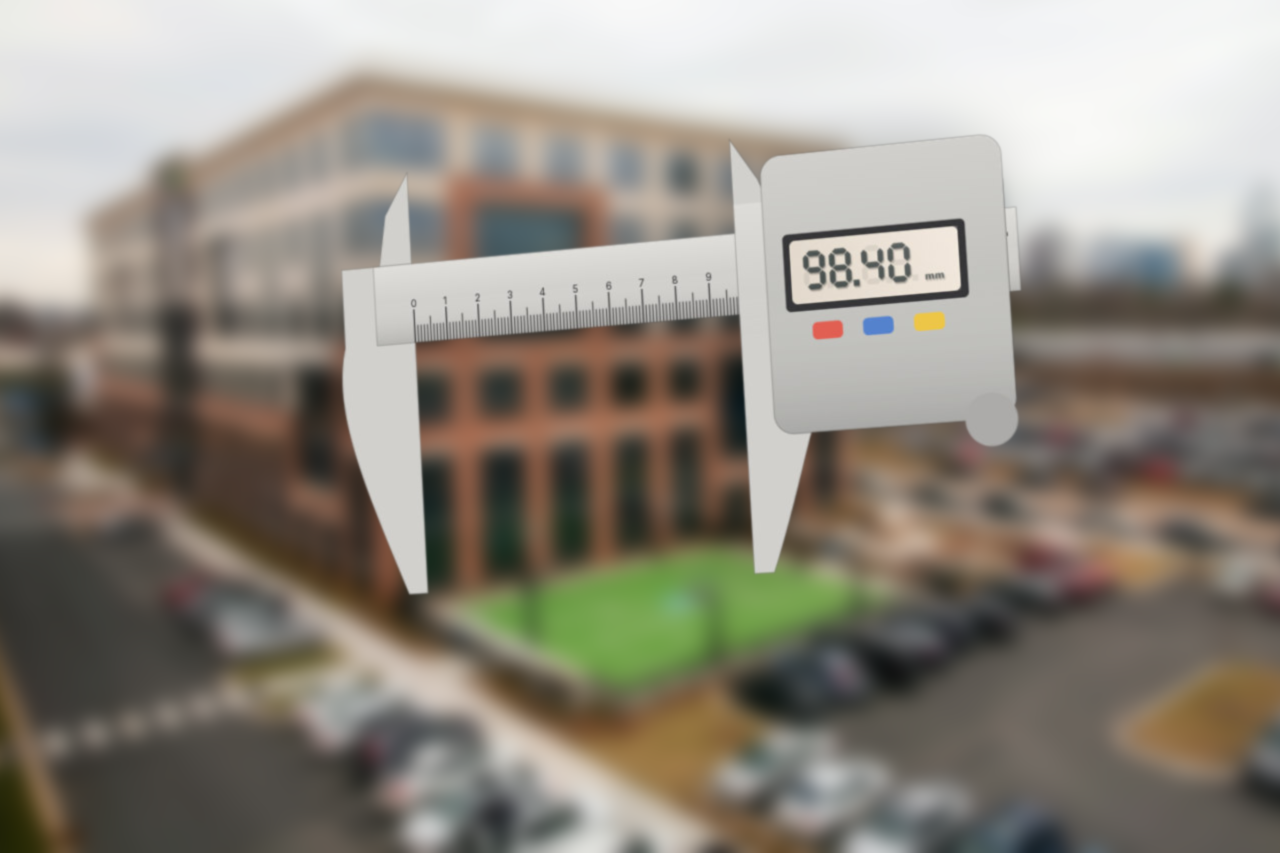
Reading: 98.40 mm
